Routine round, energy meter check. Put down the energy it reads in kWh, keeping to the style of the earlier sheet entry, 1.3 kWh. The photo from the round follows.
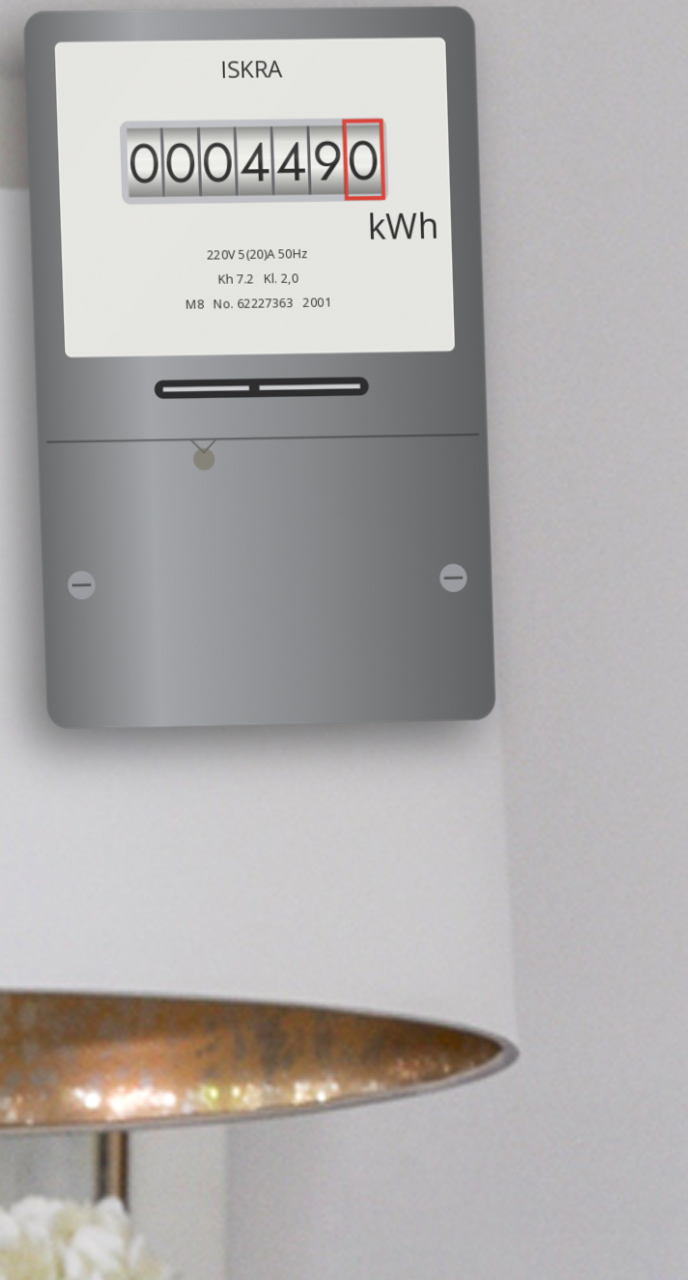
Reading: 449.0 kWh
